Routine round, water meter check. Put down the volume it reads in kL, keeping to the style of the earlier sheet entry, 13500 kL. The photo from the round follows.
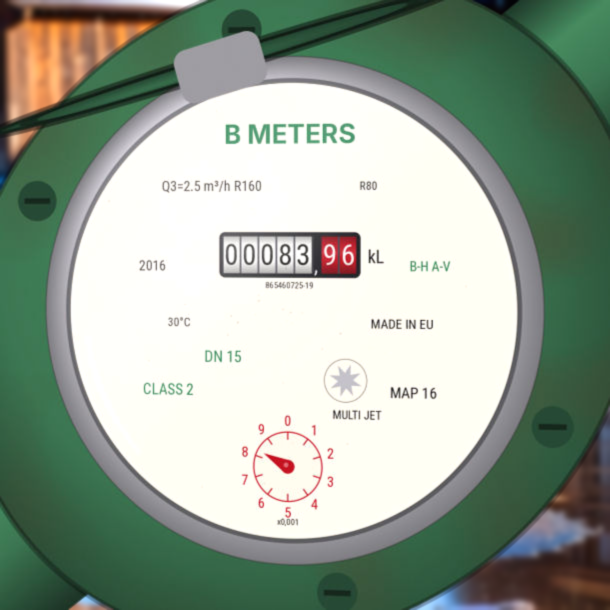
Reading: 83.968 kL
